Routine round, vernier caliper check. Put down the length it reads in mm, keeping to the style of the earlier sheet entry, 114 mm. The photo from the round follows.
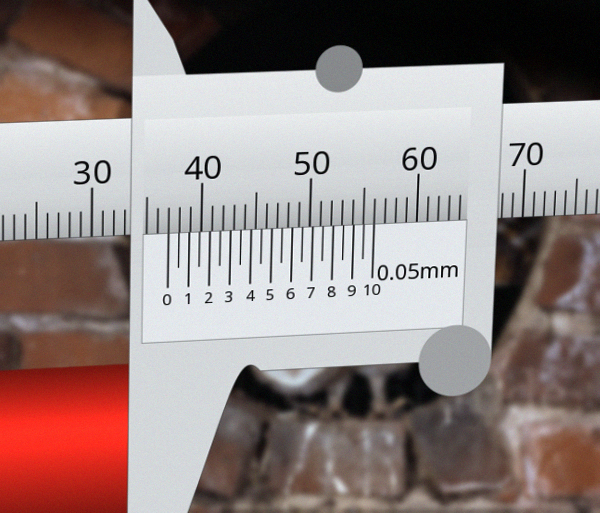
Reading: 37.0 mm
